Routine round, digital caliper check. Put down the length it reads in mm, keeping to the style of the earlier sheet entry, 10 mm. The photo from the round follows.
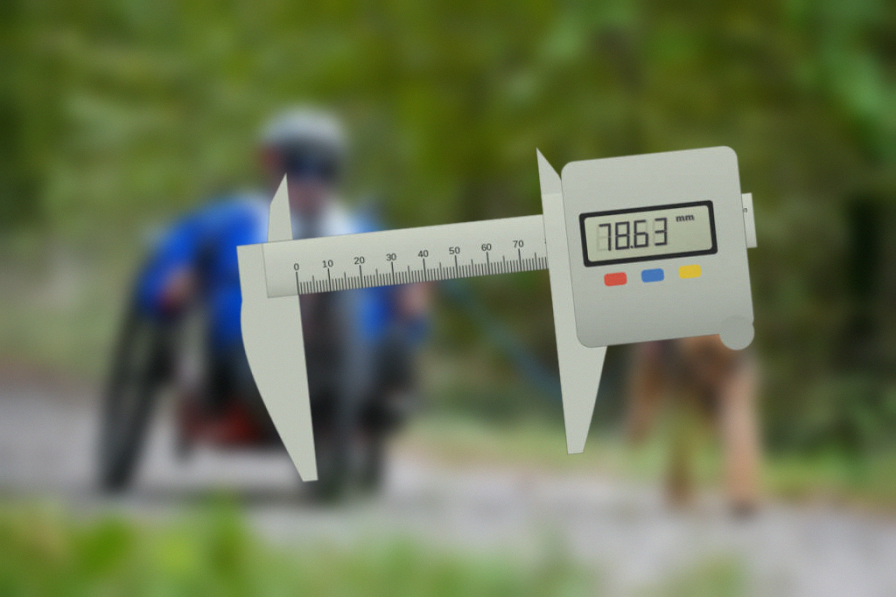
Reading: 78.63 mm
